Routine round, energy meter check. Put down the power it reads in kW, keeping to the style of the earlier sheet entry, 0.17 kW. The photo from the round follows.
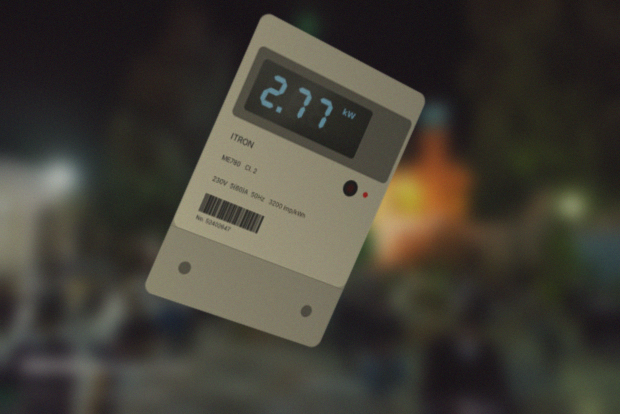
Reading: 2.77 kW
